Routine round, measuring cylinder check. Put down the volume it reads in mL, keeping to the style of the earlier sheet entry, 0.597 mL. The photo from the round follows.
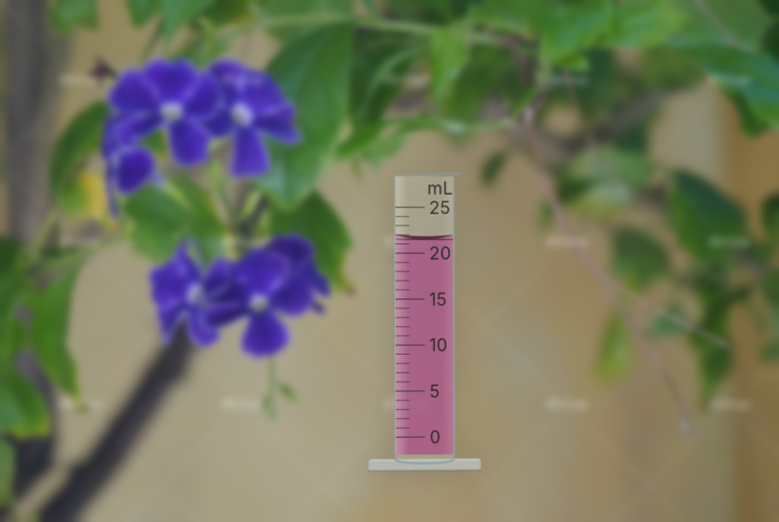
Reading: 21.5 mL
